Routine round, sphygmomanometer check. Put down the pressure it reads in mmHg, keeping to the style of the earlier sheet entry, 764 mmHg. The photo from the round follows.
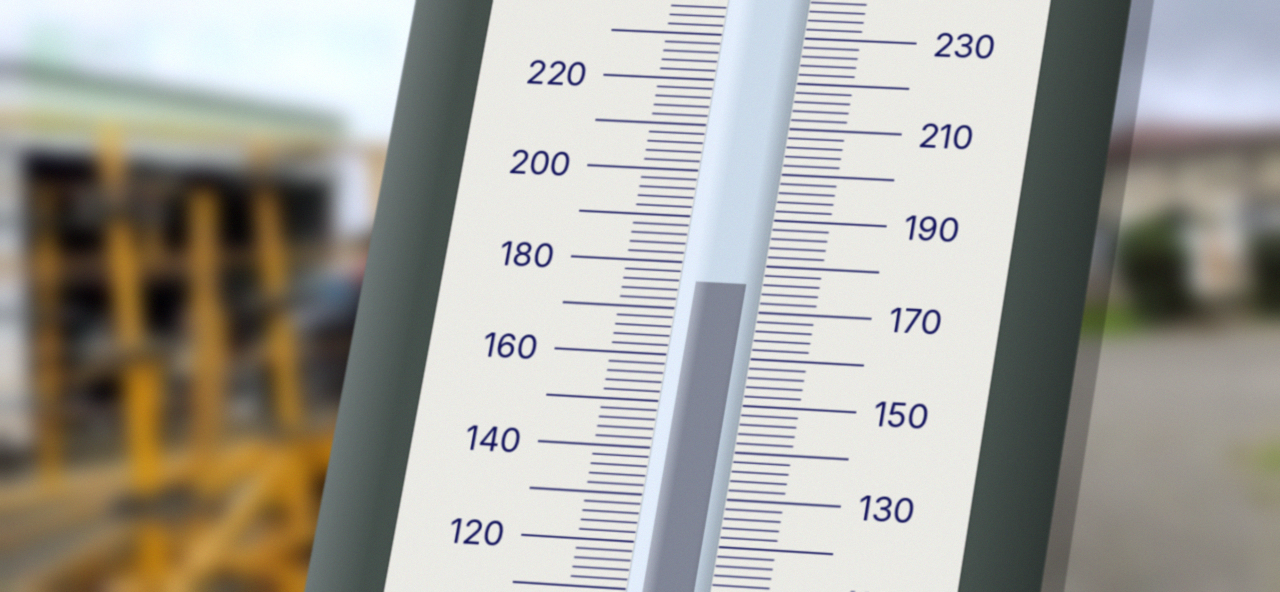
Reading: 176 mmHg
